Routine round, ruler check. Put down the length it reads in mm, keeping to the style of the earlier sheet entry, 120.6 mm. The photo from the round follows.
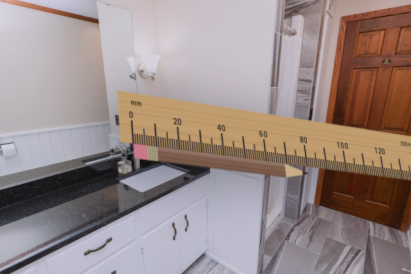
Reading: 80 mm
